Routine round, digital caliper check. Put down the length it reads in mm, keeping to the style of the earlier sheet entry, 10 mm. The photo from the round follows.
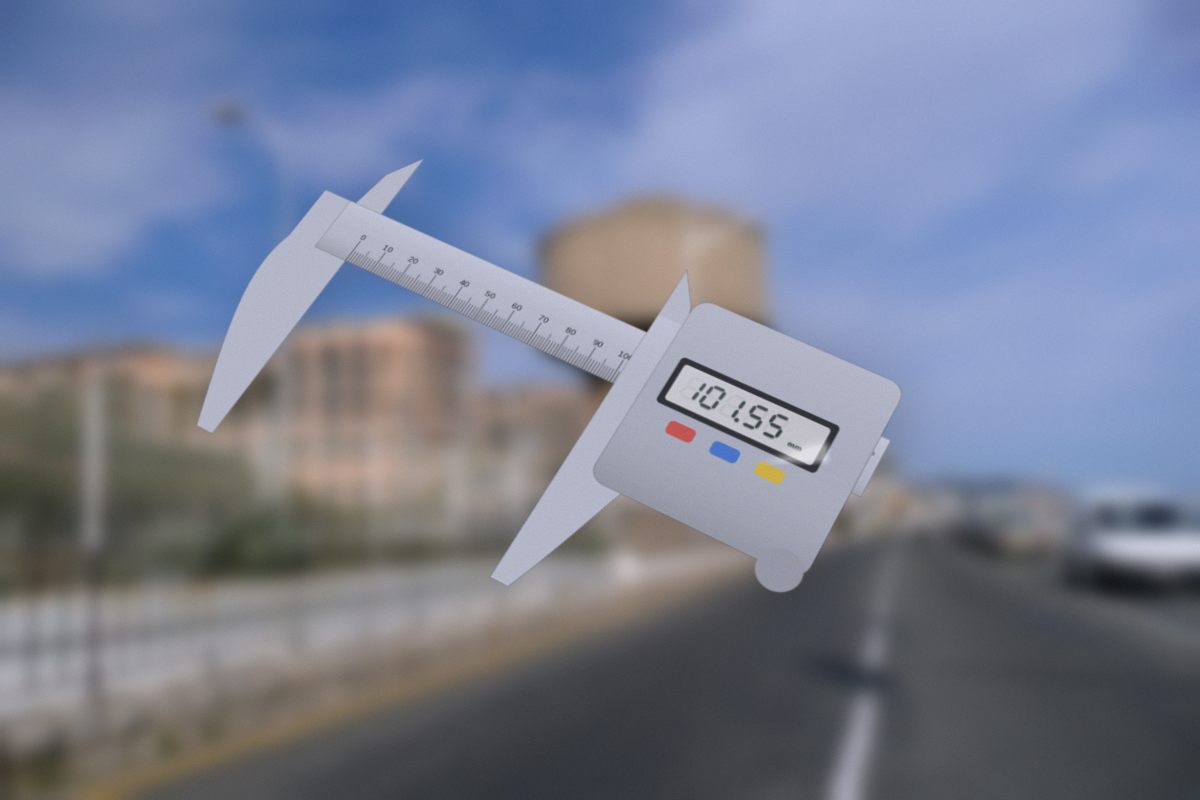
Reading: 101.55 mm
